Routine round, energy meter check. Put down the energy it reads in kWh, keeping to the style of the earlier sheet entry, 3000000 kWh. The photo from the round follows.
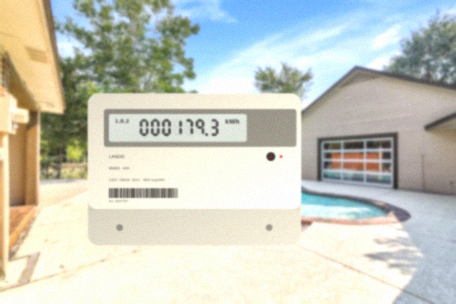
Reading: 179.3 kWh
